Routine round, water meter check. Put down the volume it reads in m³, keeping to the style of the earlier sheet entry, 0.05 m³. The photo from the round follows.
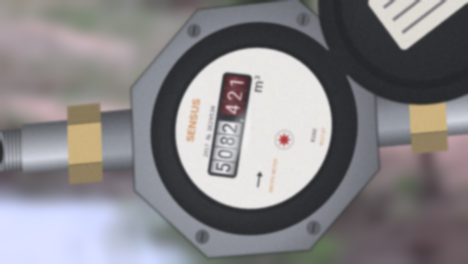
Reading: 5082.421 m³
